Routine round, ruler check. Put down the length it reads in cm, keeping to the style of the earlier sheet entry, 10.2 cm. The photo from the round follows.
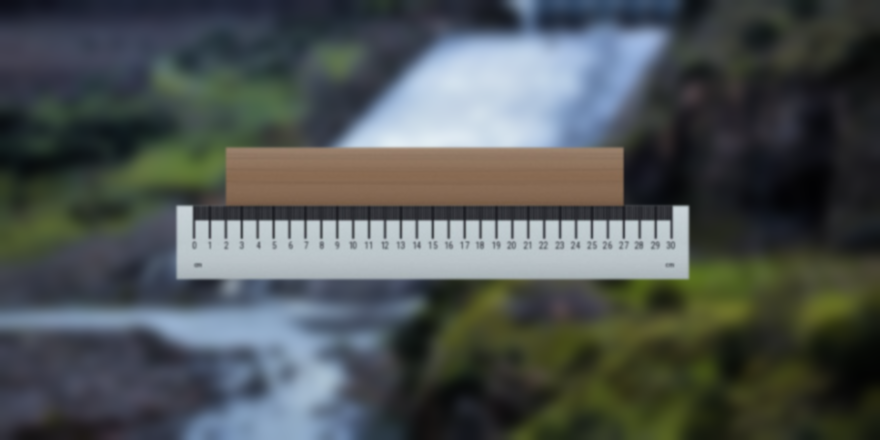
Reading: 25 cm
